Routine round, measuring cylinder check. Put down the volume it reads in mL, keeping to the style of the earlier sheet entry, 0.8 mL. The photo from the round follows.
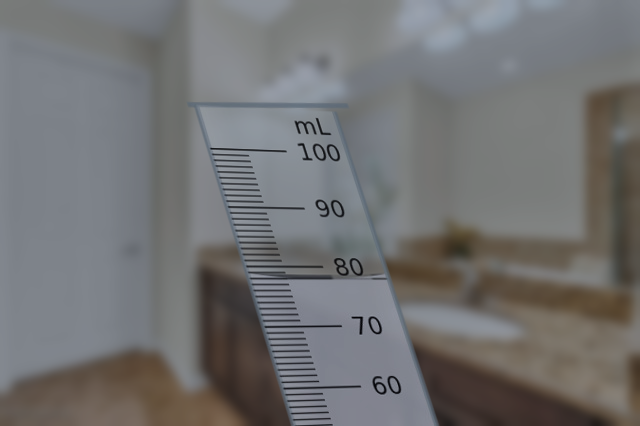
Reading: 78 mL
